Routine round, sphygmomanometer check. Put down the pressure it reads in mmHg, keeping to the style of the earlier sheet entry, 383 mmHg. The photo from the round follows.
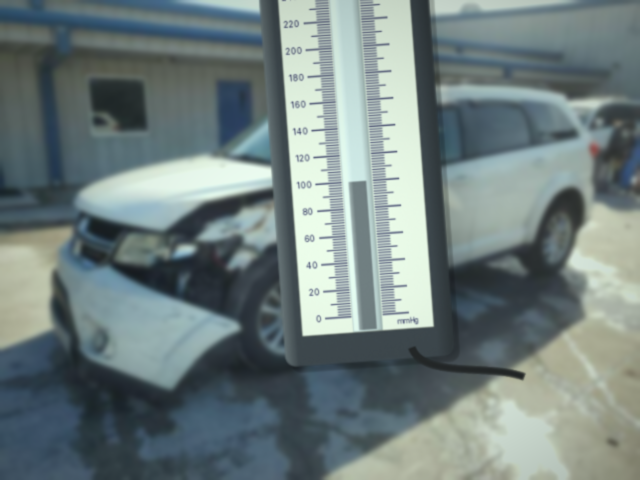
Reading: 100 mmHg
